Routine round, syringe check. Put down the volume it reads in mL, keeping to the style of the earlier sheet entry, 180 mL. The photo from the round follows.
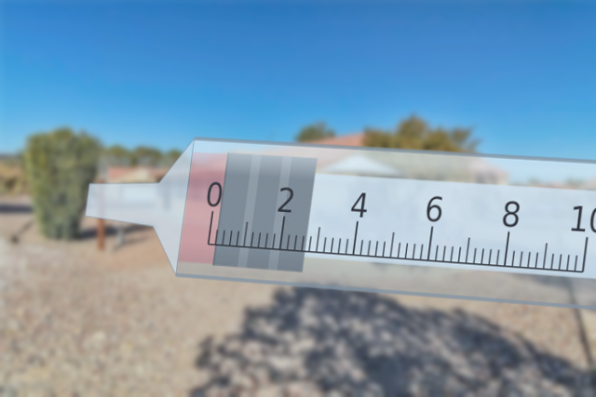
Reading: 0.2 mL
